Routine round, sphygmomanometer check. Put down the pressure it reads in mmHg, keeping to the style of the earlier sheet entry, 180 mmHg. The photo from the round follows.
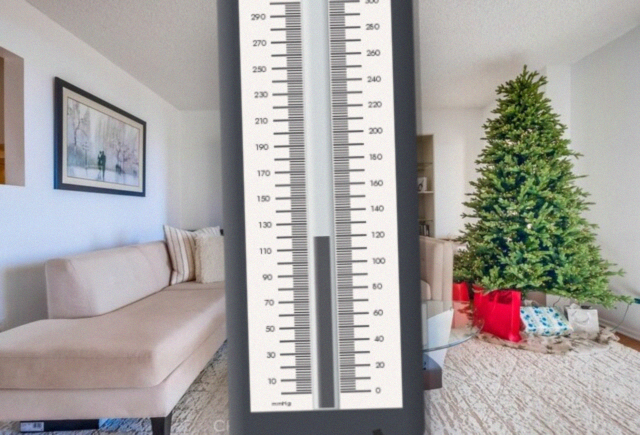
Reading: 120 mmHg
